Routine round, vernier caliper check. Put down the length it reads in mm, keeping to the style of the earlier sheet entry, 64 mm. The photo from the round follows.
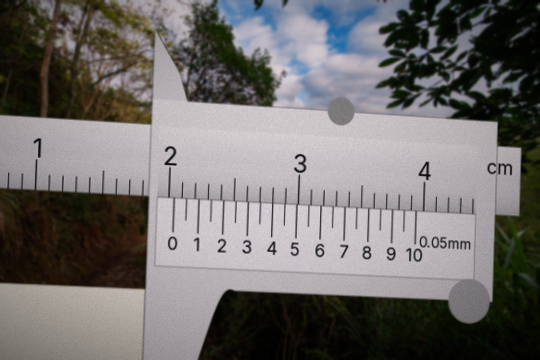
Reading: 20.4 mm
